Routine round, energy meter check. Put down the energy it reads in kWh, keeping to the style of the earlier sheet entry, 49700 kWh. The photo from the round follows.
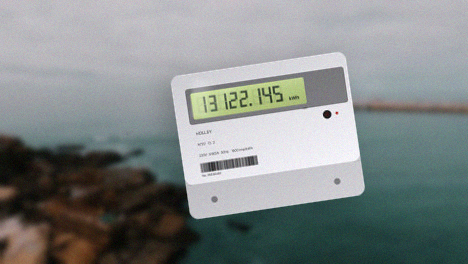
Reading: 13122.145 kWh
